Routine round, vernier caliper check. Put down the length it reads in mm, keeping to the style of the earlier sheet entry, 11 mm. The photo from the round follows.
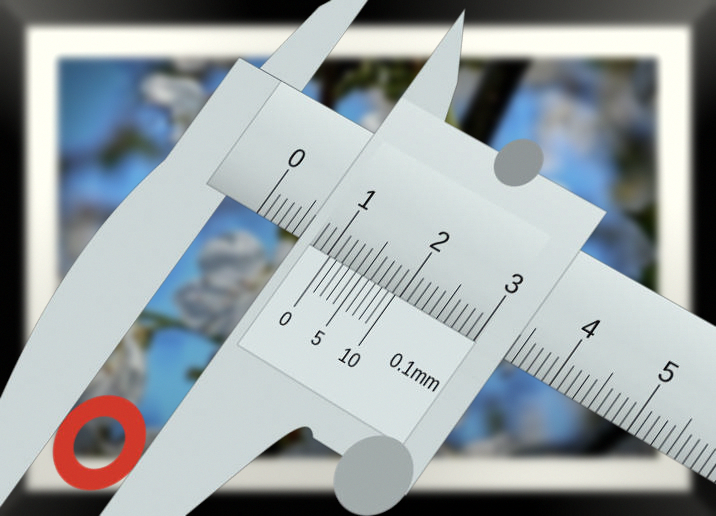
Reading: 10.4 mm
